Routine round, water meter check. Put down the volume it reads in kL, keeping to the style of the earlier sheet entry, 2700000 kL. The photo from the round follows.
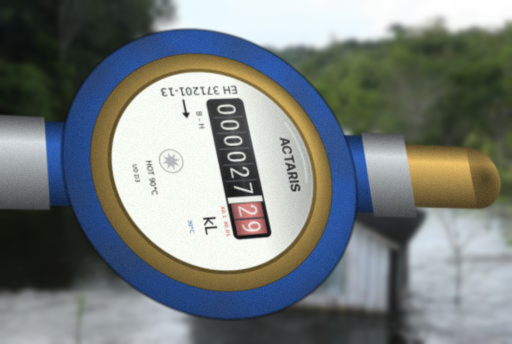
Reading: 27.29 kL
